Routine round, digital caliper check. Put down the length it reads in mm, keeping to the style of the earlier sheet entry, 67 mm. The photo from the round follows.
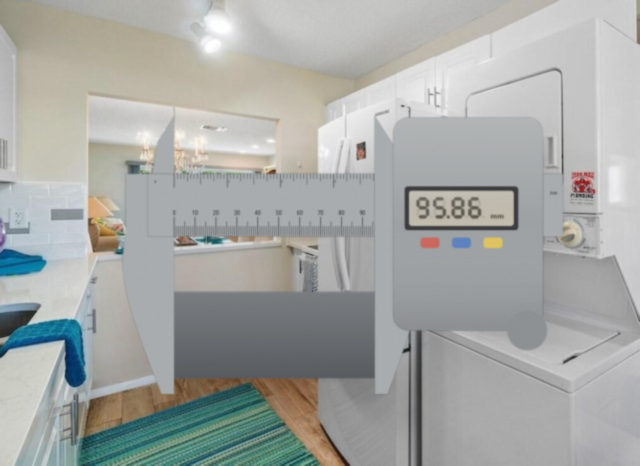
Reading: 95.86 mm
